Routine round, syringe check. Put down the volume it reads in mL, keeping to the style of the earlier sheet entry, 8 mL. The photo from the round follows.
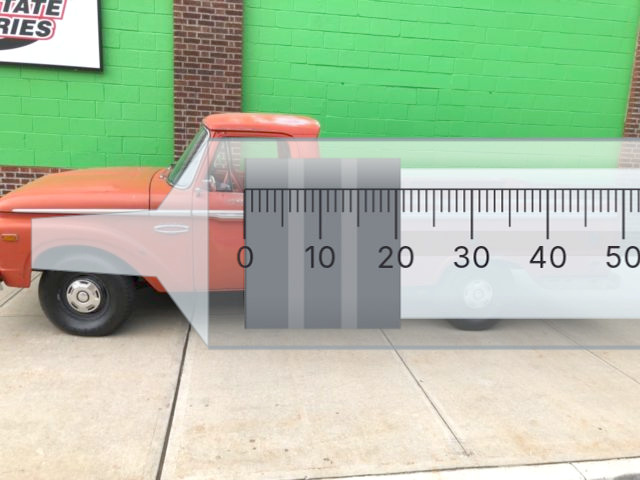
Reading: 0 mL
